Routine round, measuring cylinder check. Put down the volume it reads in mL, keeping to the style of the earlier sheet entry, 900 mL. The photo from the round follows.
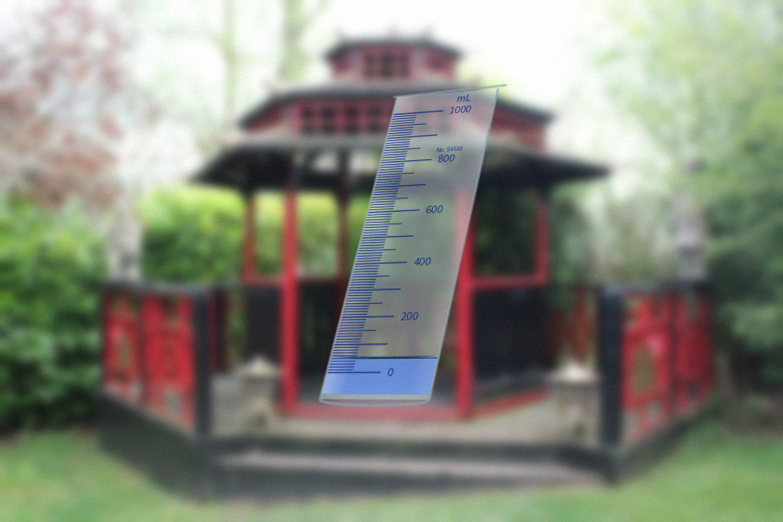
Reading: 50 mL
